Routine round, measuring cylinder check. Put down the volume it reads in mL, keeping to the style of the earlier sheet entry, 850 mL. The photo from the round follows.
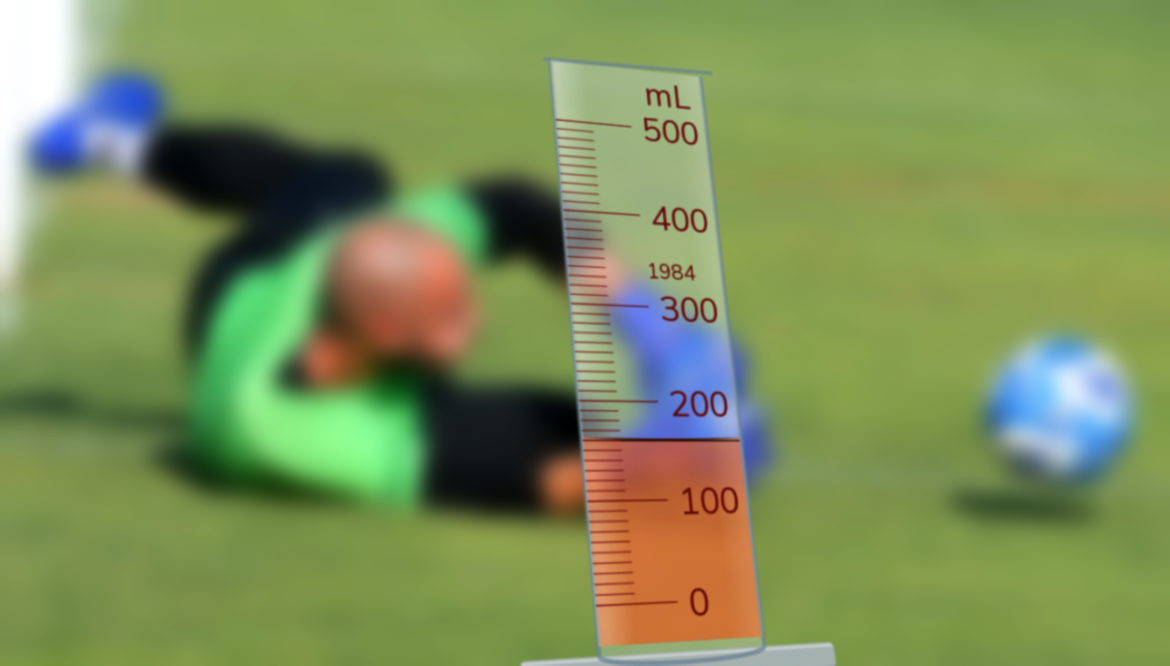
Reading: 160 mL
